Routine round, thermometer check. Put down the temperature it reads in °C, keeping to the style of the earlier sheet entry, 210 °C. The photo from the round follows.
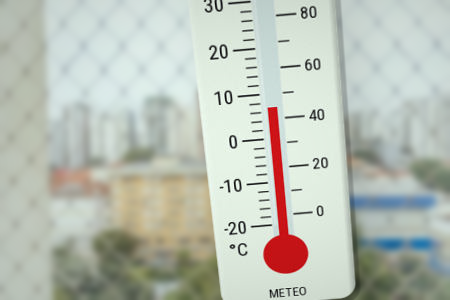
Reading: 7 °C
